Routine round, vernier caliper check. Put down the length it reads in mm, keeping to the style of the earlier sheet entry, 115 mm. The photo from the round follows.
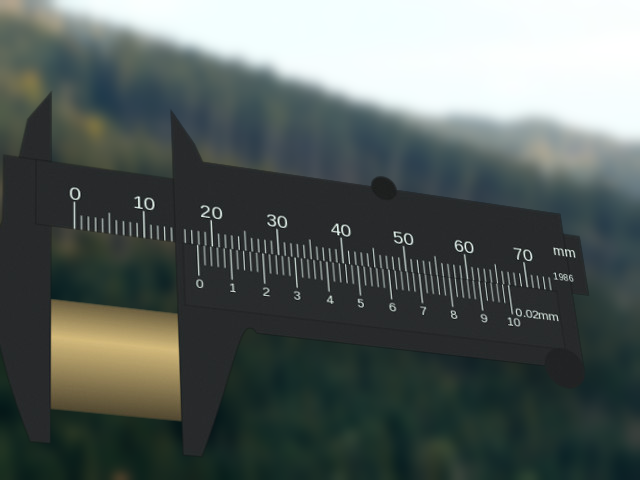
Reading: 17.8 mm
